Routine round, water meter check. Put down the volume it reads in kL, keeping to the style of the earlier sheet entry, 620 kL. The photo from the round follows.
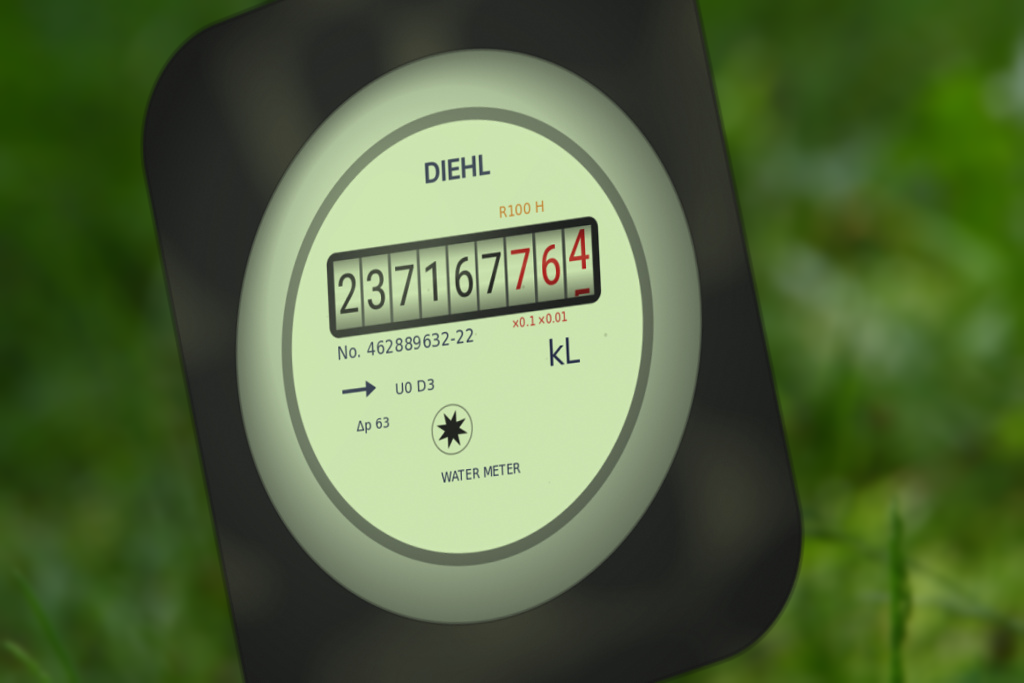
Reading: 237167.764 kL
